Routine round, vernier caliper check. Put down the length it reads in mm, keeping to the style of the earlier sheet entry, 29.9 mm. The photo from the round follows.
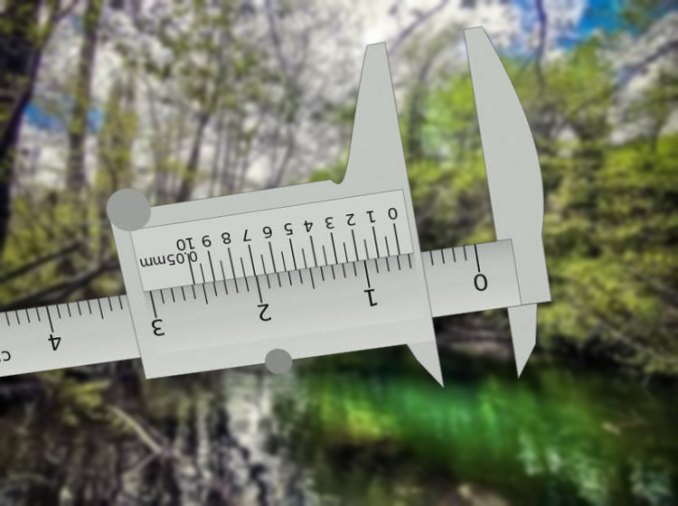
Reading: 6.8 mm
